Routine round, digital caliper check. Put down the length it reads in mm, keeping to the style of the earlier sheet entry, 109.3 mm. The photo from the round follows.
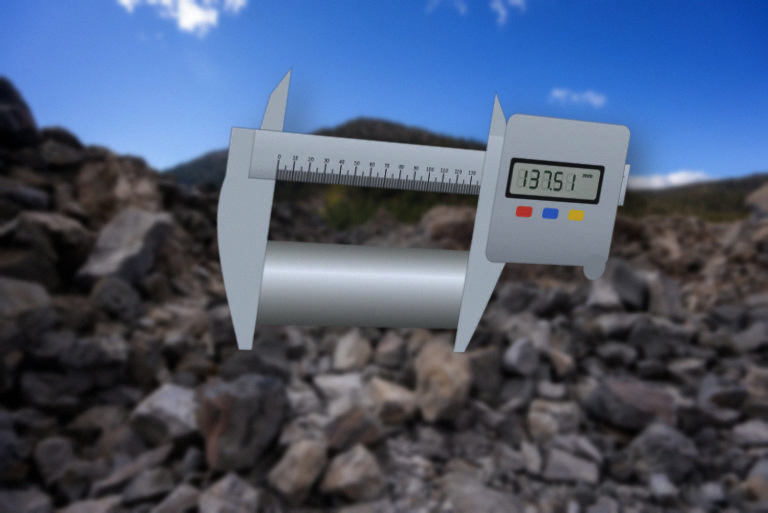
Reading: 137.51 mm
